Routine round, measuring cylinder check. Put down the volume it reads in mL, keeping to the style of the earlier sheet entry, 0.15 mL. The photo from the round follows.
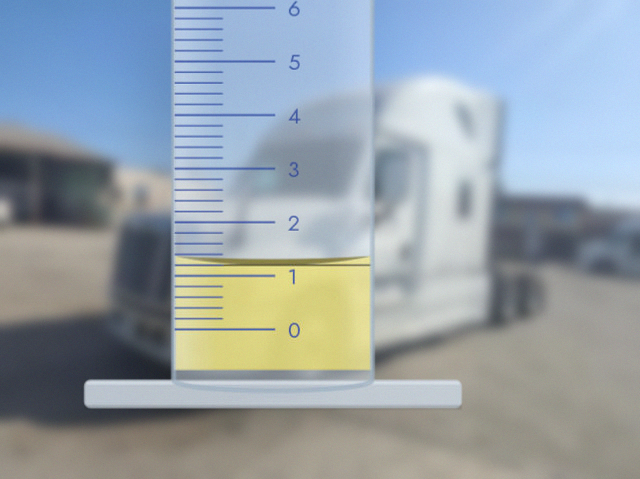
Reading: 1.2 mL
